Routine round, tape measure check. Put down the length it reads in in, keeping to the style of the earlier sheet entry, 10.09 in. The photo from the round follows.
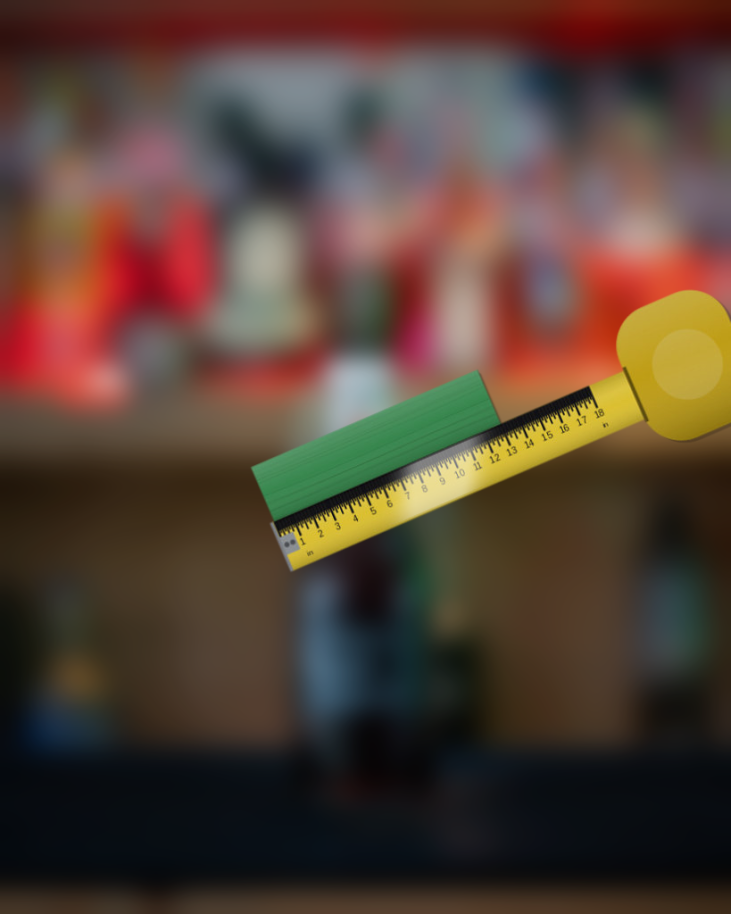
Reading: 13 in
